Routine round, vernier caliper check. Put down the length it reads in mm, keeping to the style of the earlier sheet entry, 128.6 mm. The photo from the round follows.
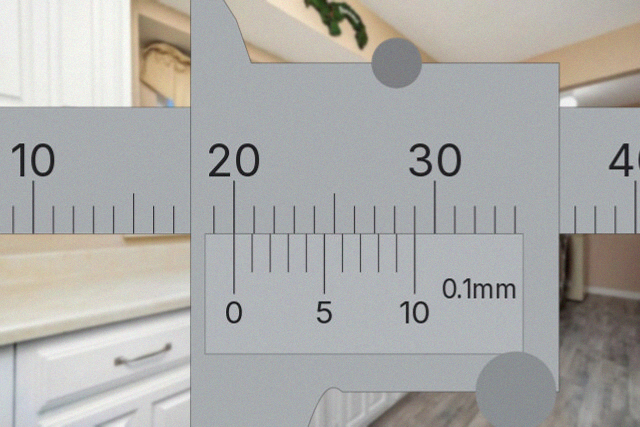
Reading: 20.0 mm
